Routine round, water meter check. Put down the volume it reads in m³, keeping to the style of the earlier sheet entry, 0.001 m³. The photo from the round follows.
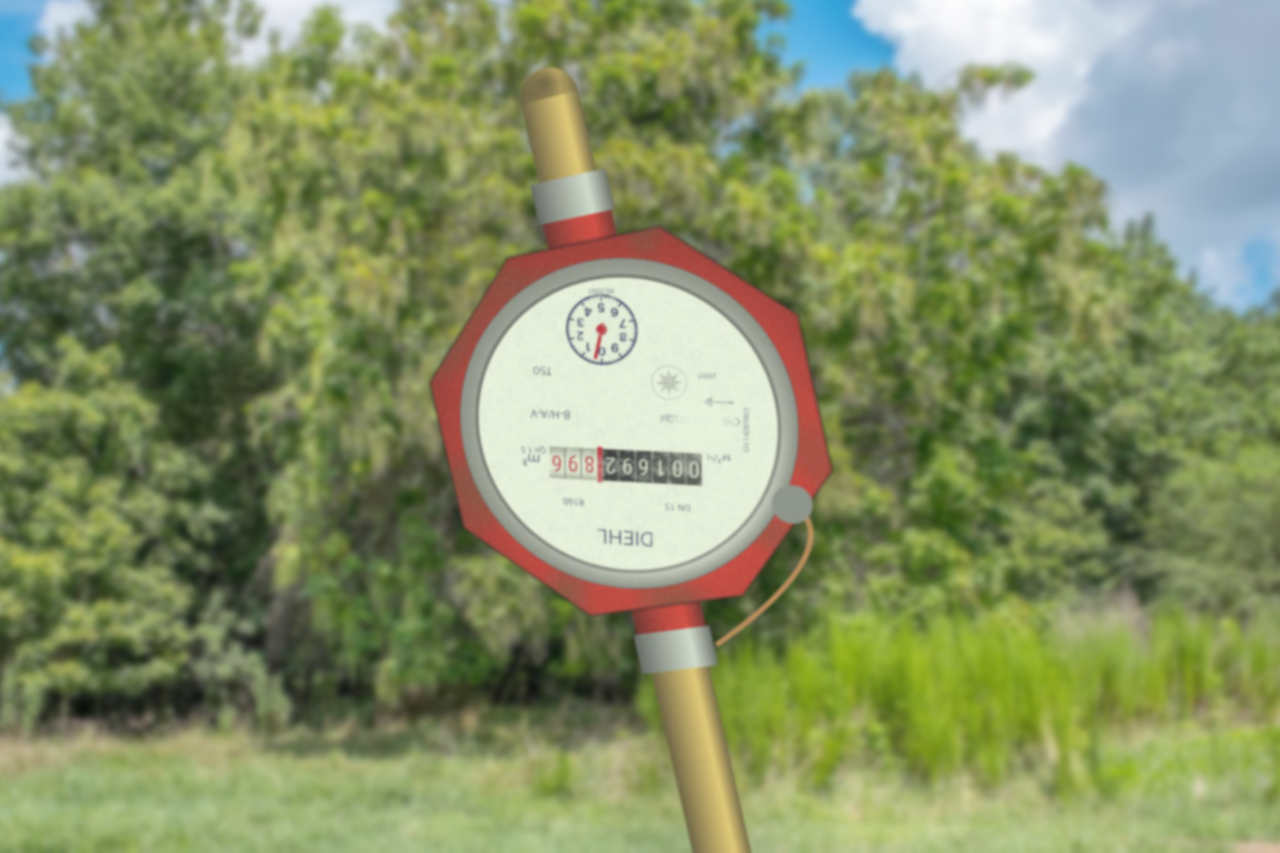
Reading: 1692.8960 m³
